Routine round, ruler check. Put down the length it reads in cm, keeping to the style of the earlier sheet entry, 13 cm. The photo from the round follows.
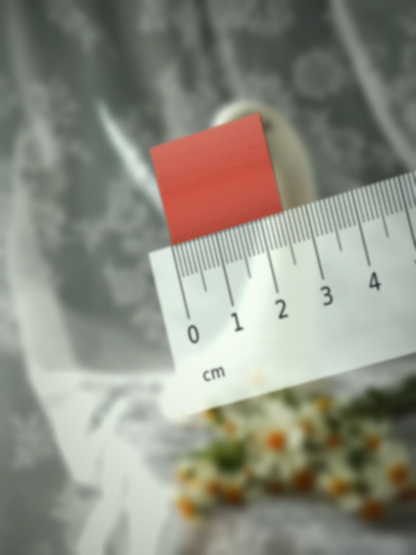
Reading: 2.5 cm
